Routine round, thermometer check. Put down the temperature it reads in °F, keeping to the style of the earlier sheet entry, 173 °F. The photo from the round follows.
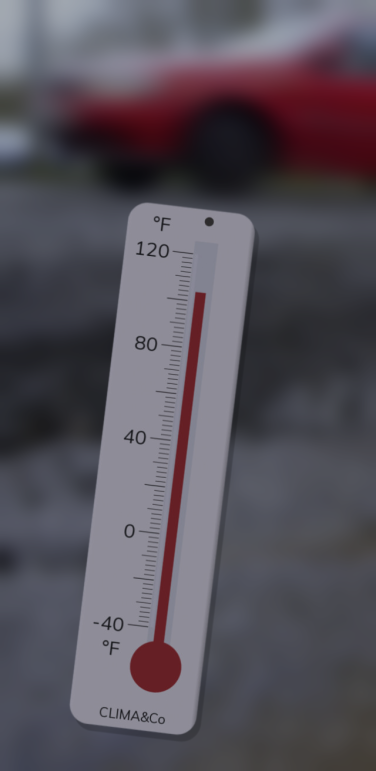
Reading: 104 °F
